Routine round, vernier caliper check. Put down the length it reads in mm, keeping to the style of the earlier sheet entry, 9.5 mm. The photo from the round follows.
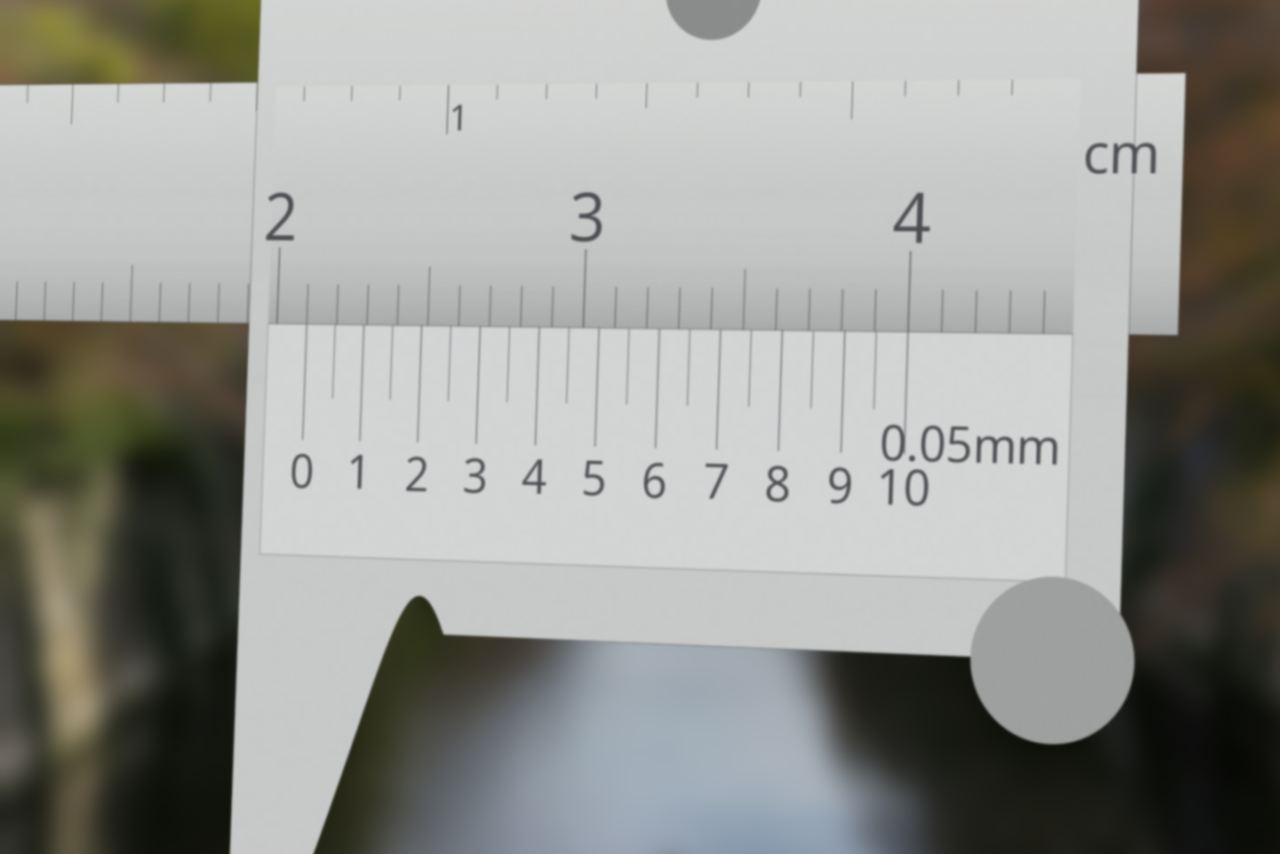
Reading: 21.0 mm
